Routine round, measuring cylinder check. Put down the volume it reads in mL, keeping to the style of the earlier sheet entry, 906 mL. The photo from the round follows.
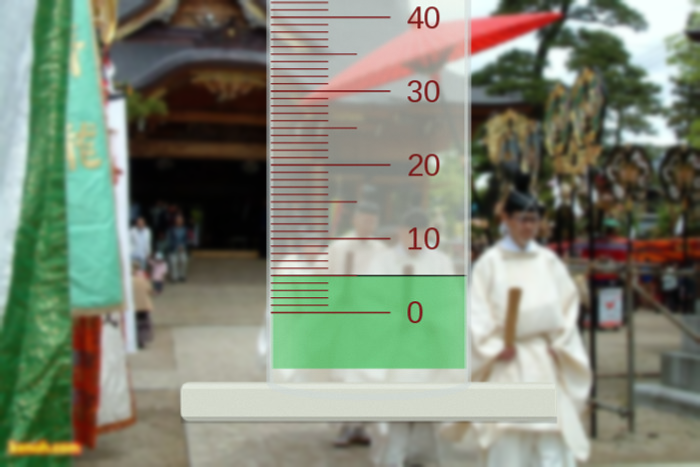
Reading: 5 mL
